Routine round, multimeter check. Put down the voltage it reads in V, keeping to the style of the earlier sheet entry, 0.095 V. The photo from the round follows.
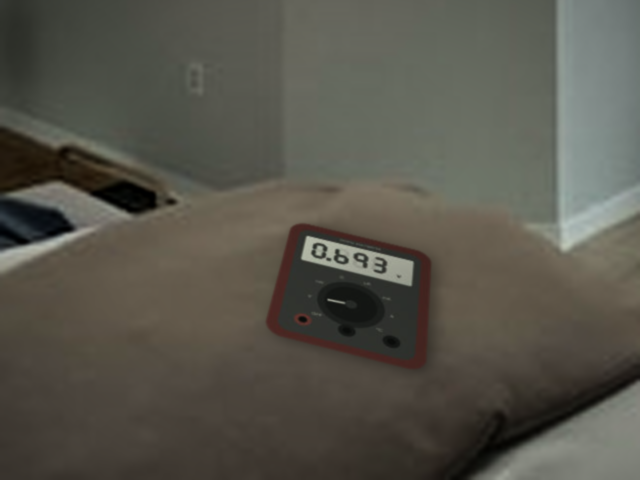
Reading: 0.693 V
